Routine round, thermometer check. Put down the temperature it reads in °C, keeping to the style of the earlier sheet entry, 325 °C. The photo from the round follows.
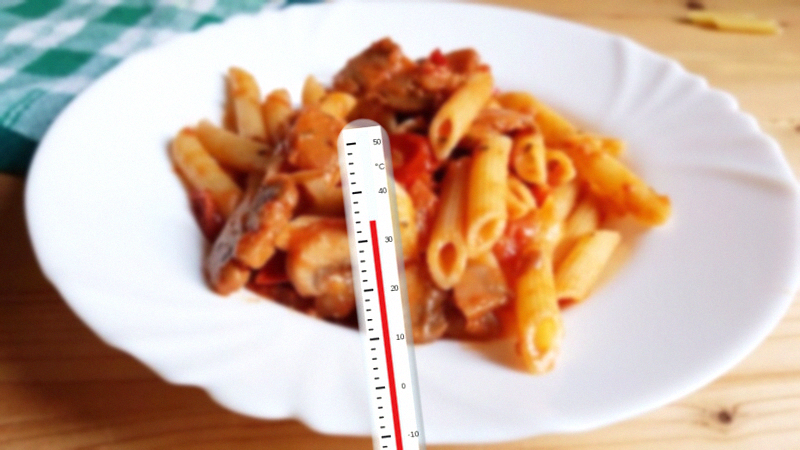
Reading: 34 °C
